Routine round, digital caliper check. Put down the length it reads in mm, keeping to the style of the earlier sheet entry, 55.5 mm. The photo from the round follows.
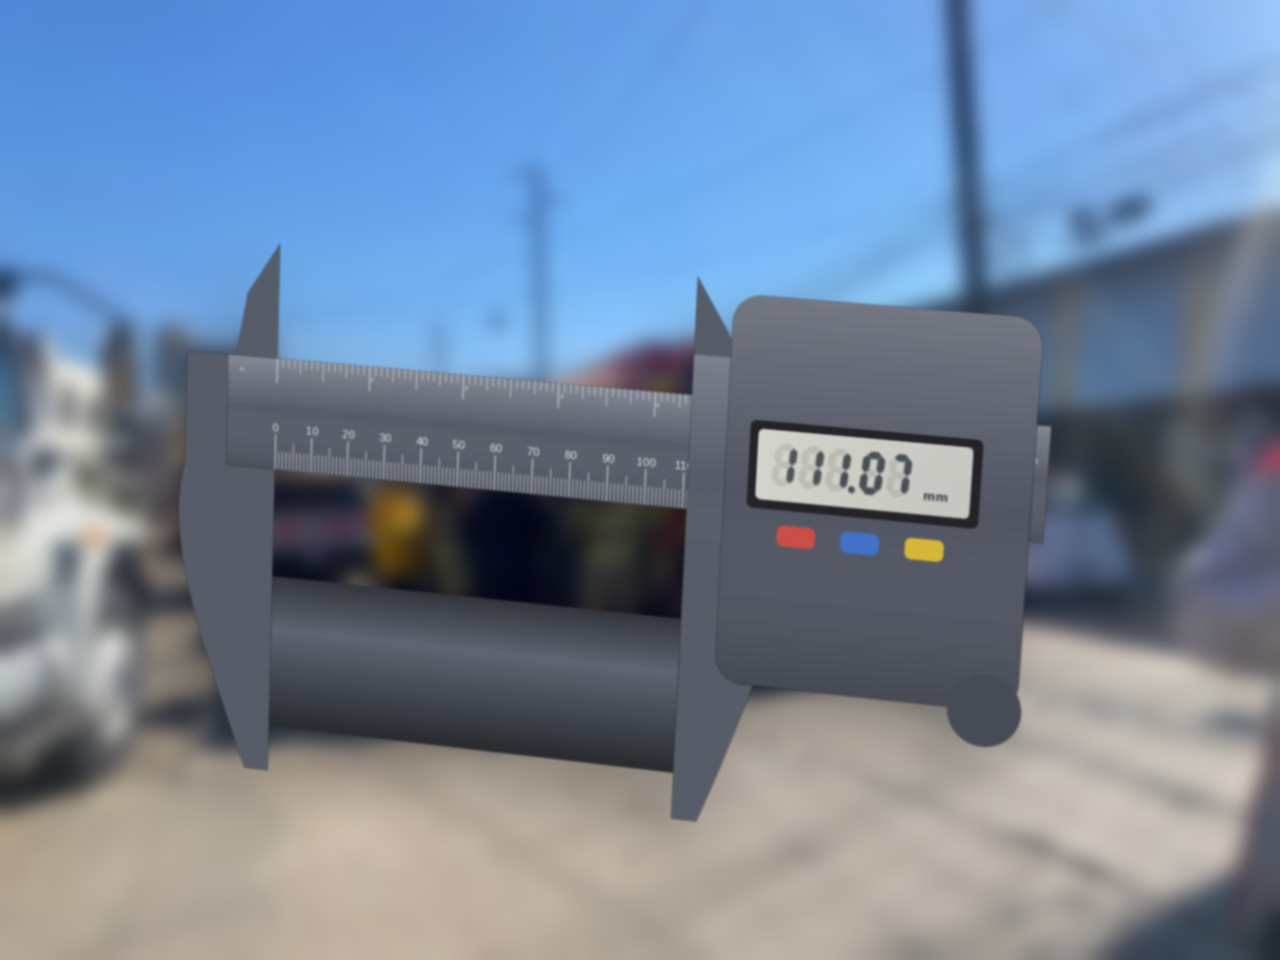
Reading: 111.07 mm
